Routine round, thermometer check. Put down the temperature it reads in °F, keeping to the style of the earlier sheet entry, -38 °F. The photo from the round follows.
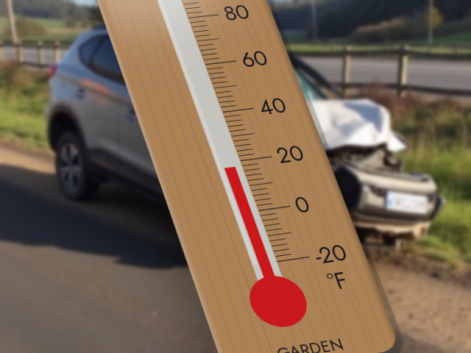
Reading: 18 °F
